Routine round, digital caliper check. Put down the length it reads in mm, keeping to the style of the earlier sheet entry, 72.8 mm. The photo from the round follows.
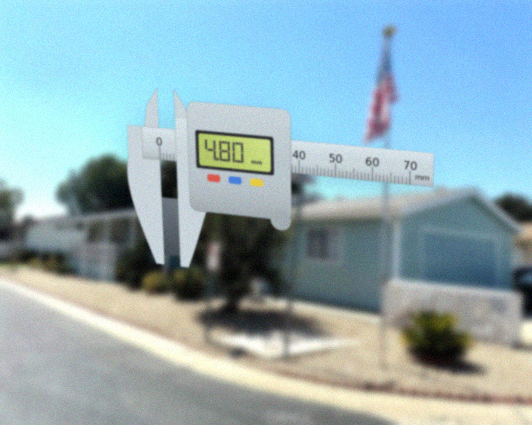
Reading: 4.80 mm
